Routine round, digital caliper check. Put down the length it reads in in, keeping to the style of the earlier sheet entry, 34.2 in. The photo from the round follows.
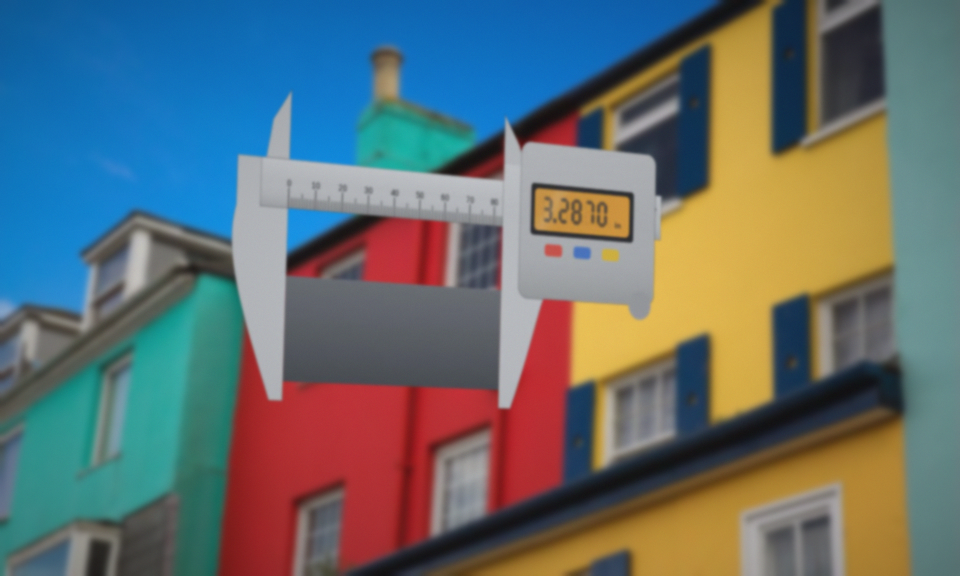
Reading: 3.2870 in
